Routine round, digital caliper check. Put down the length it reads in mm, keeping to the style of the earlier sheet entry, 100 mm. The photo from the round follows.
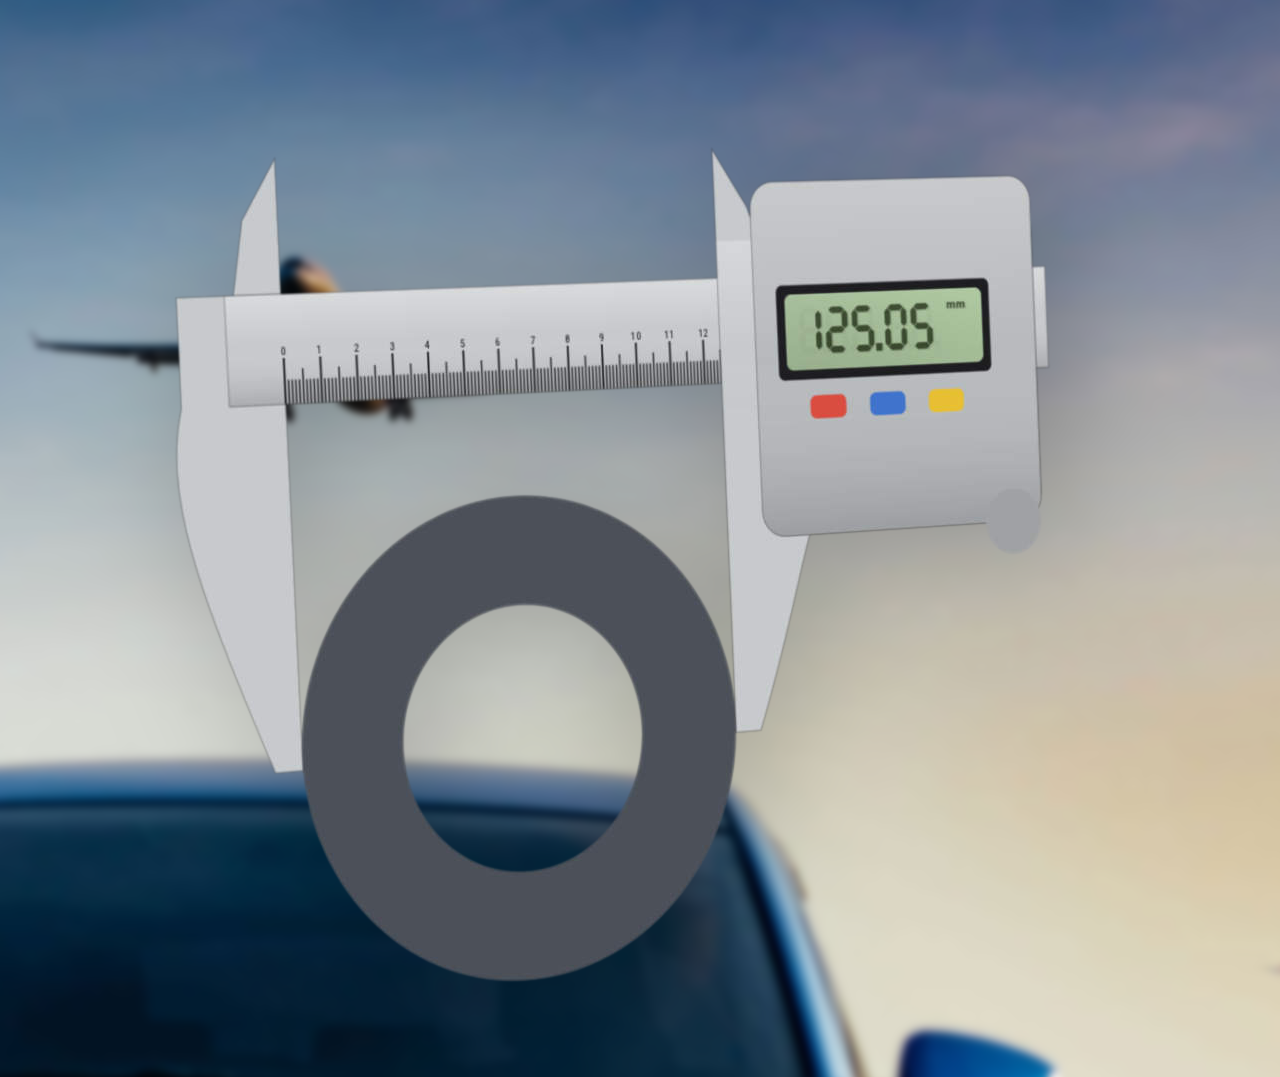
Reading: 125.05 mm
